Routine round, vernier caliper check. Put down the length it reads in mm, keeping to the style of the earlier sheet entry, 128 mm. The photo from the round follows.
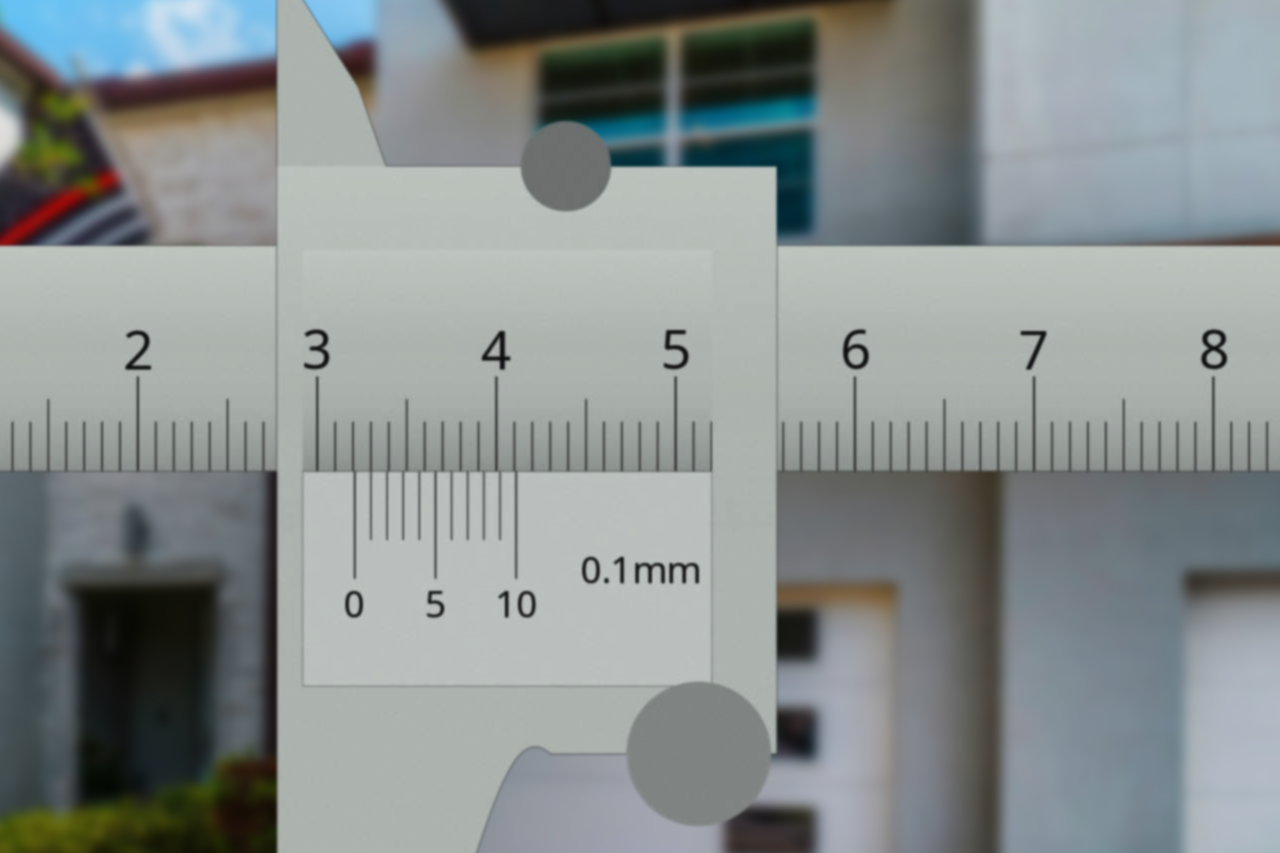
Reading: 32.1 mm
